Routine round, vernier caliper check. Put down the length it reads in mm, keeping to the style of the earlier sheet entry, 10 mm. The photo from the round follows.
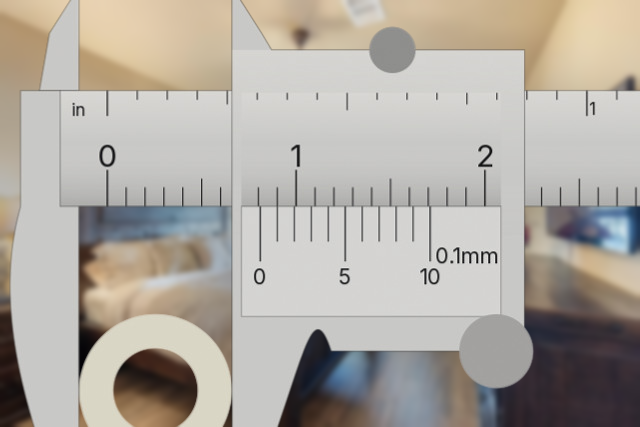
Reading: 8.1 mm
